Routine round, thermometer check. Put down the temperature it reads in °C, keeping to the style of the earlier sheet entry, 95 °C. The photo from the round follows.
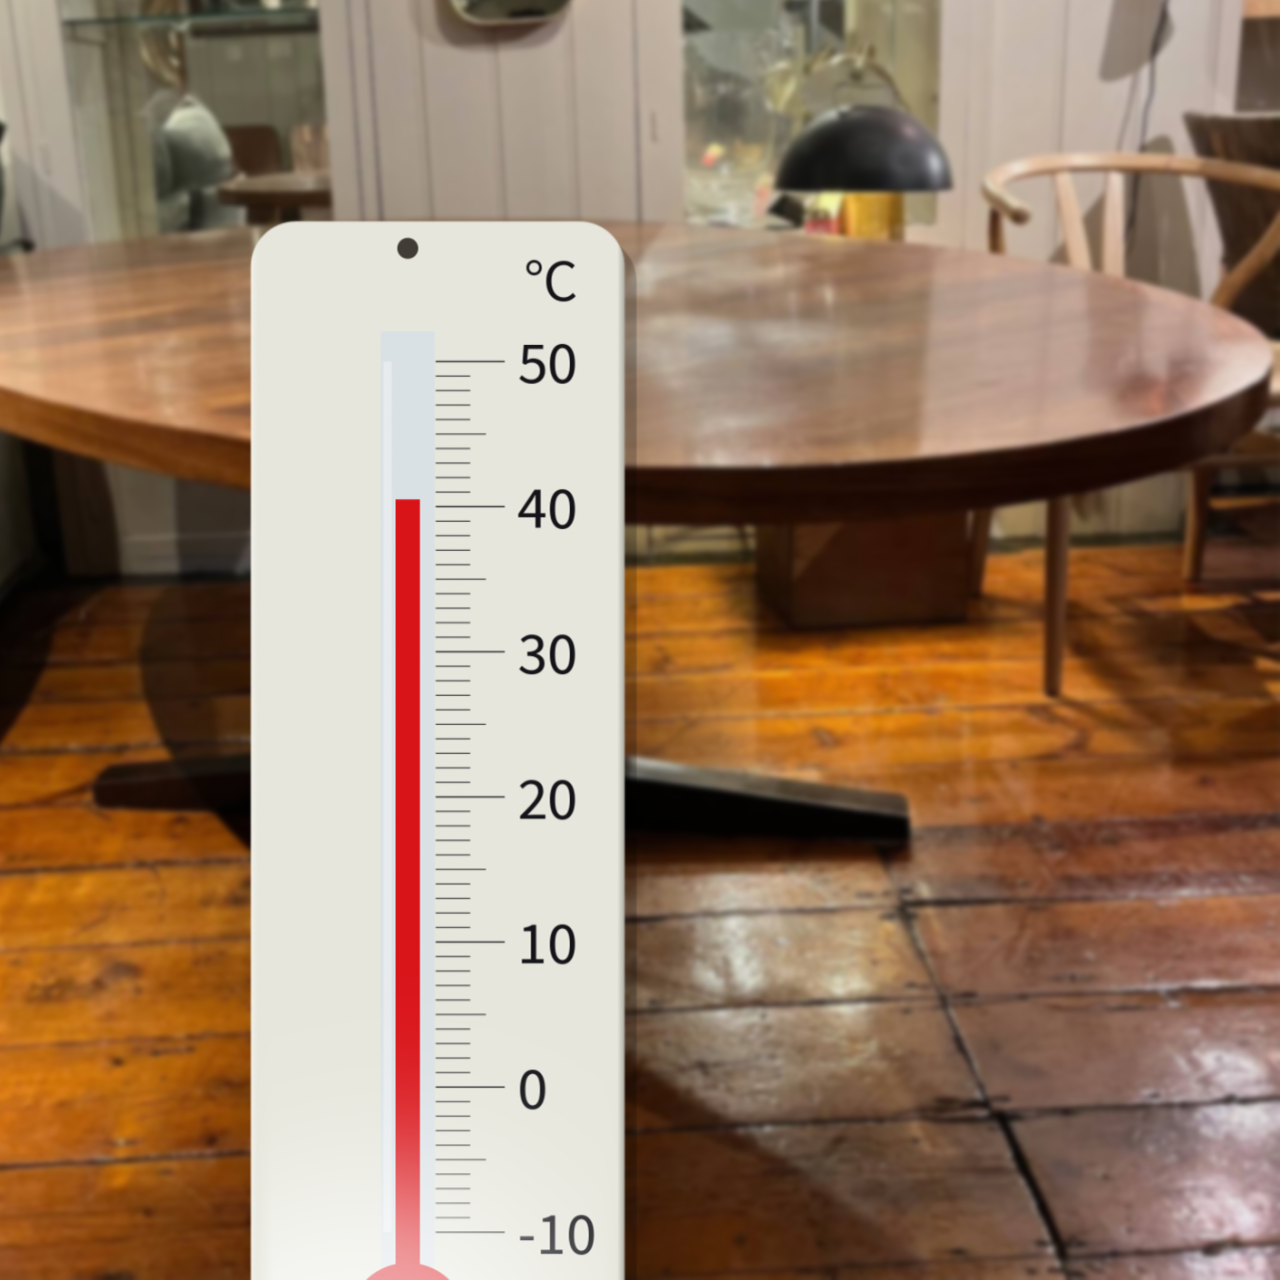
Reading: 40.5 °C
